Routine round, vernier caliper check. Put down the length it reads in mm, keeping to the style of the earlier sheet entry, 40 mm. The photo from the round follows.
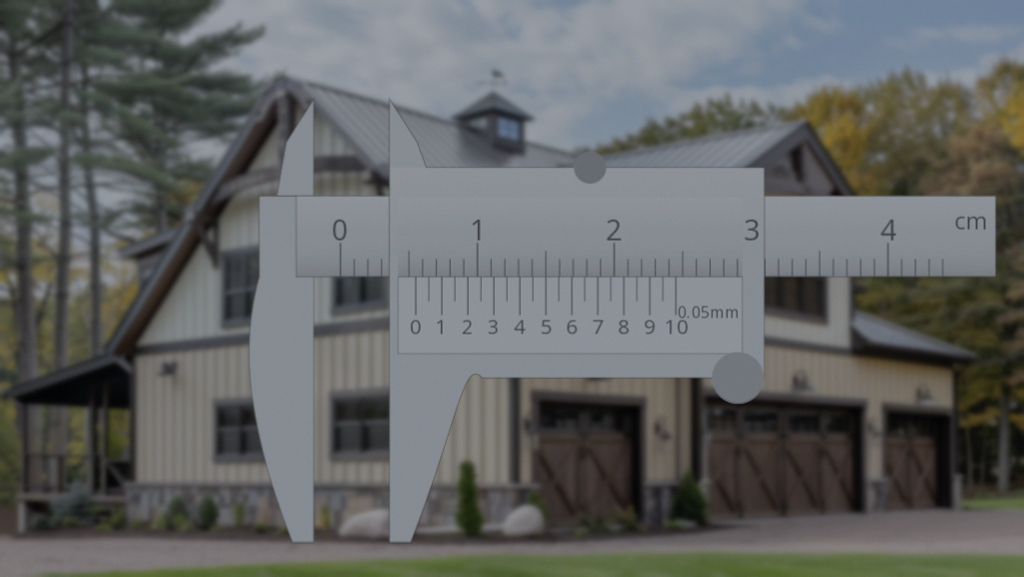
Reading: 5.5 mm
